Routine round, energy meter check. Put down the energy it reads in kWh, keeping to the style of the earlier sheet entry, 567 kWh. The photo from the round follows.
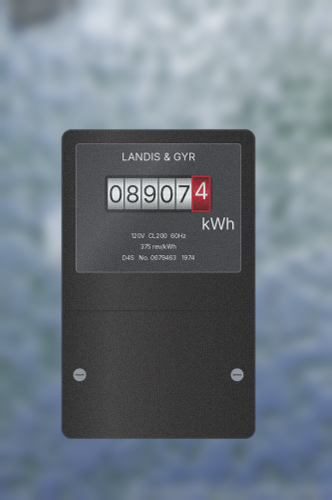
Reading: 8907.4 kWh
